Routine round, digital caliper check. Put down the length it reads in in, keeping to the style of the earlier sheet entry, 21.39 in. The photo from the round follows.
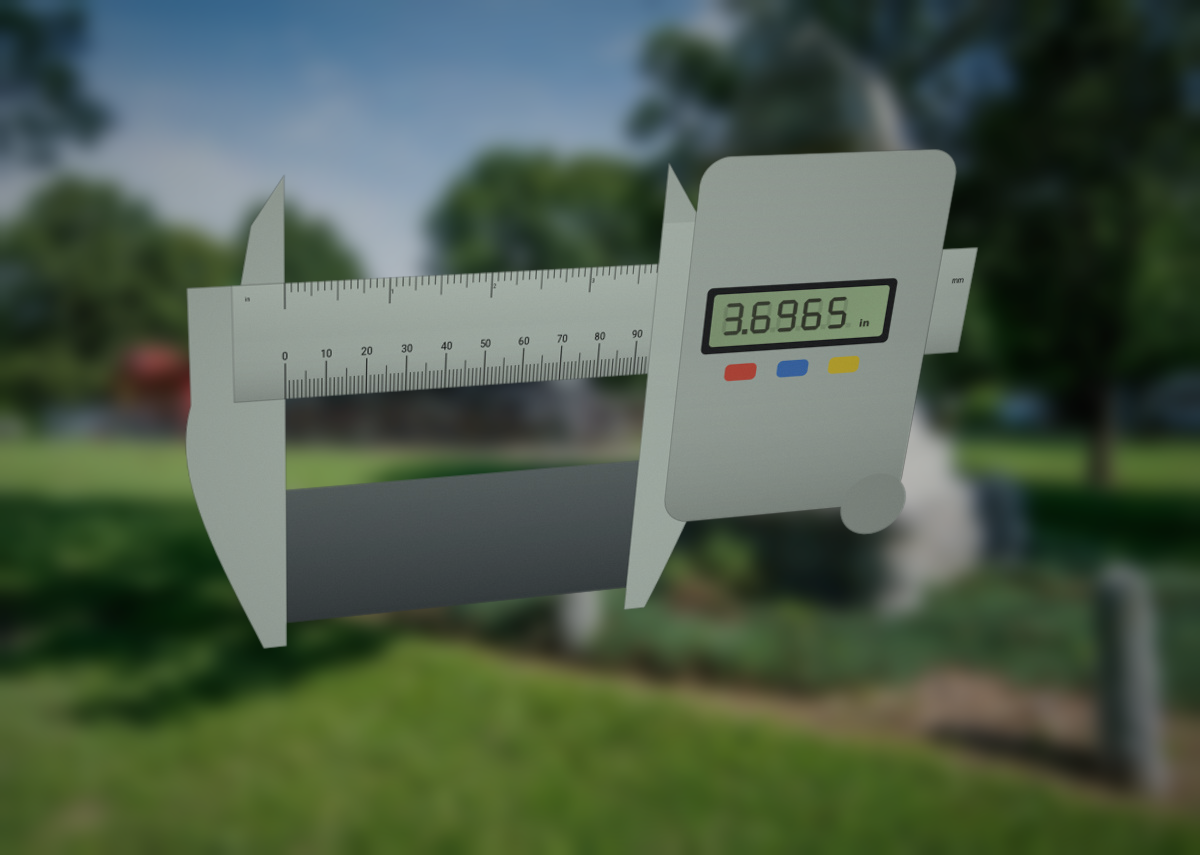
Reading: 3.6965 in
